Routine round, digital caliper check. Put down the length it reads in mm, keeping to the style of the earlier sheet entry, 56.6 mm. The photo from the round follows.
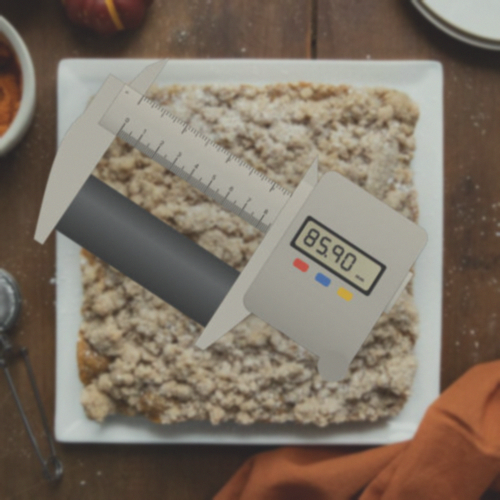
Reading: 85.90 mm
